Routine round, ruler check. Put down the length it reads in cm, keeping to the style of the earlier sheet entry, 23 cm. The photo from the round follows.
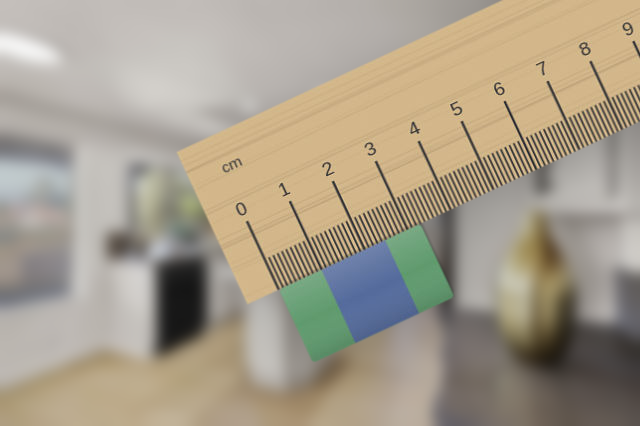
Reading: 3.3 cm
